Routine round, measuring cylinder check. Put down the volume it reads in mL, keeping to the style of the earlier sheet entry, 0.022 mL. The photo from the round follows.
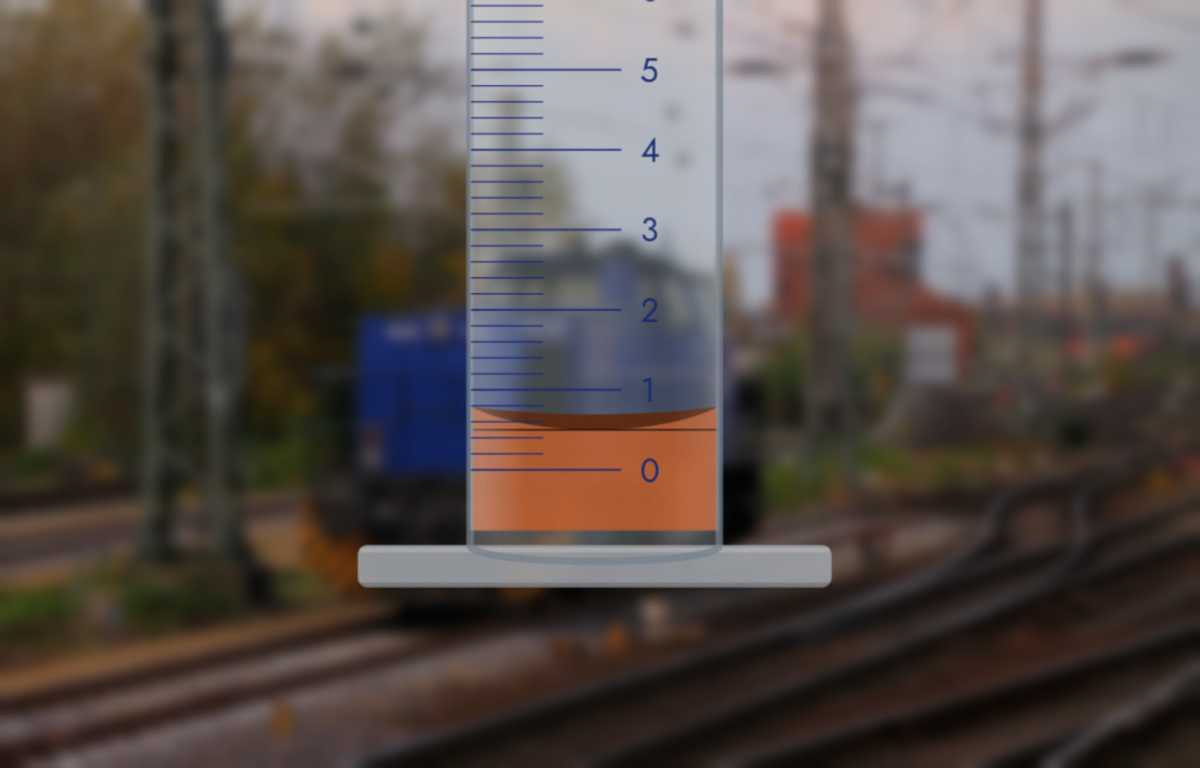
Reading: 0.5 mL
